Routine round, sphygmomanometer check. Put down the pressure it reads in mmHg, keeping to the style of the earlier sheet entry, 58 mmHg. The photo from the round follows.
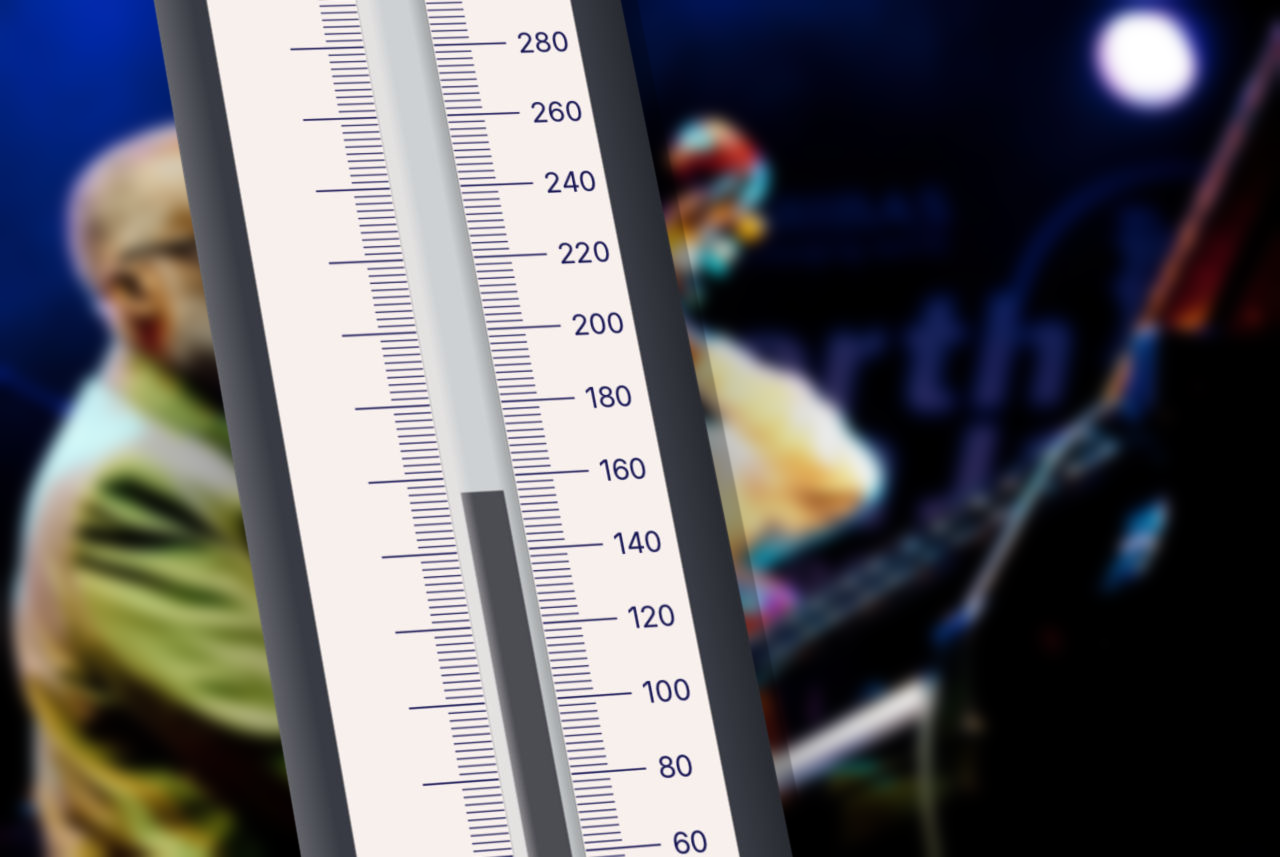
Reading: 156 mmHg
